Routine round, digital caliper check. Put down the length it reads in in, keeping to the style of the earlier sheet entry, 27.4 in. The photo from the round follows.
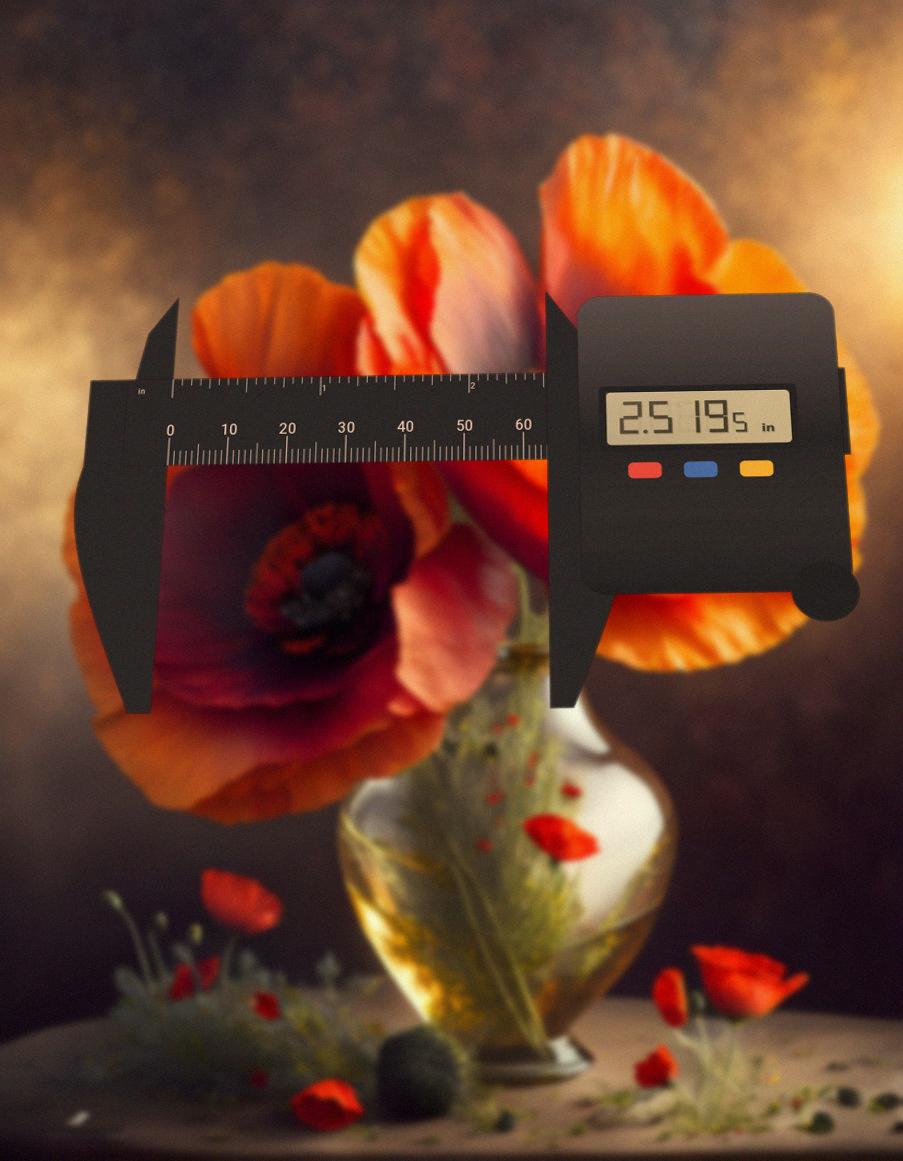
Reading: 2.5195 in
